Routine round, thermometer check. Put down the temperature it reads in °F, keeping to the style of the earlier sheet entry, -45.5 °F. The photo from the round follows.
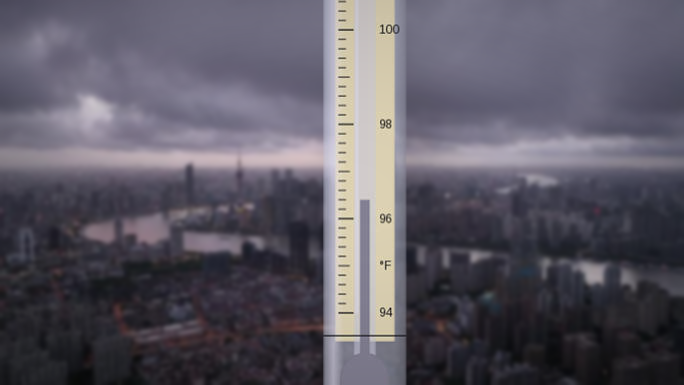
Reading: 96.4 °F
